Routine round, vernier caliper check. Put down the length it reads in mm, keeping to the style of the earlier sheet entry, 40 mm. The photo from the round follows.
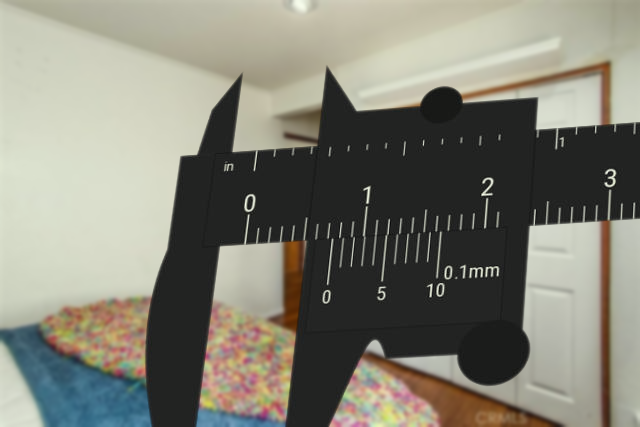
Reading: 7.4 mm
